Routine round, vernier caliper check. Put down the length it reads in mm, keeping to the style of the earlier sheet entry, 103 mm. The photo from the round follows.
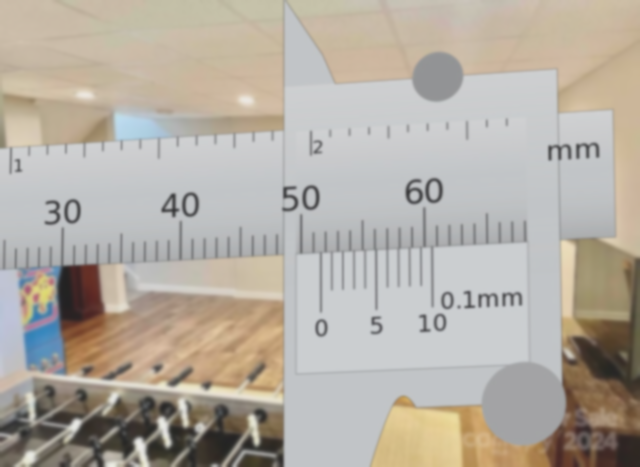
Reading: 51.6 mm
